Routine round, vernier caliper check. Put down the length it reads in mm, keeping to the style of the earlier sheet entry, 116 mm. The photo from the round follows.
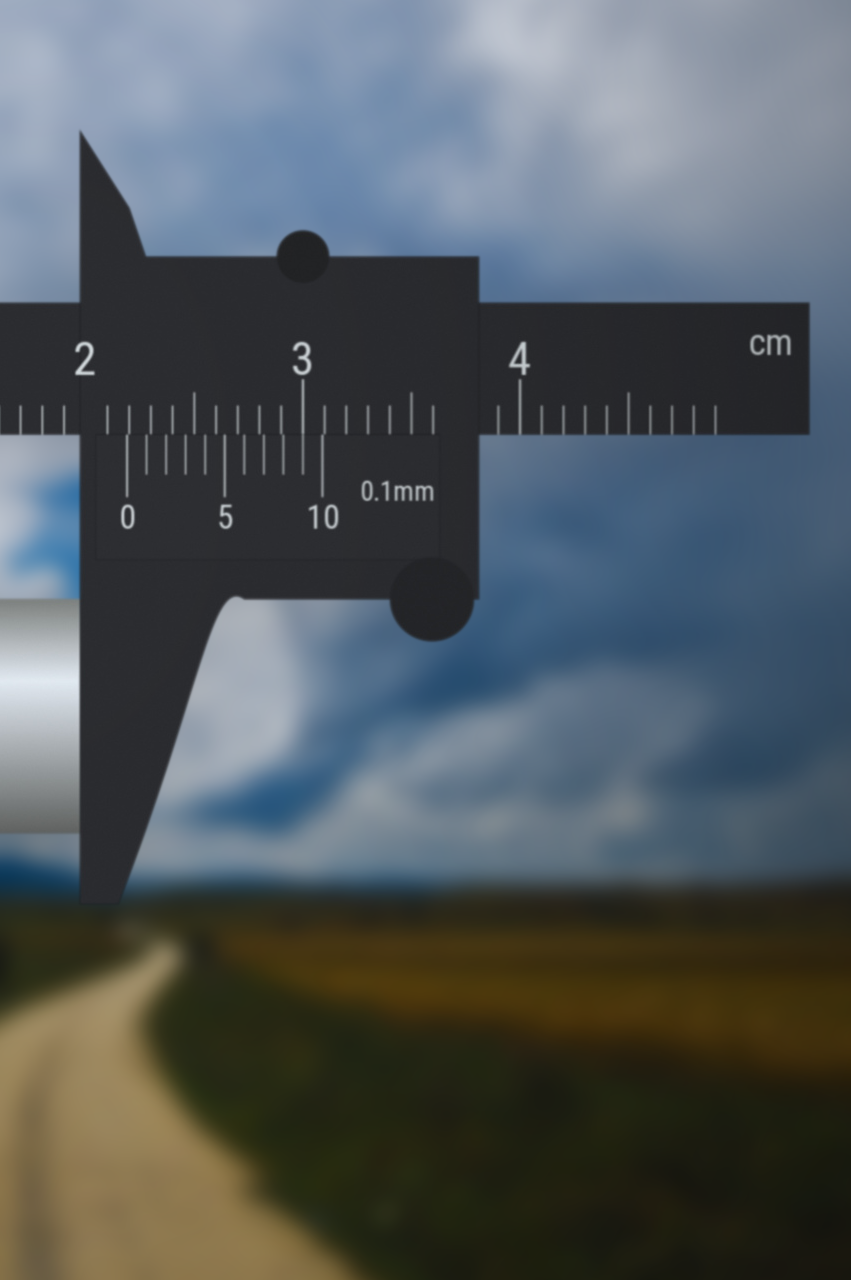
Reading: 21.9 mm
